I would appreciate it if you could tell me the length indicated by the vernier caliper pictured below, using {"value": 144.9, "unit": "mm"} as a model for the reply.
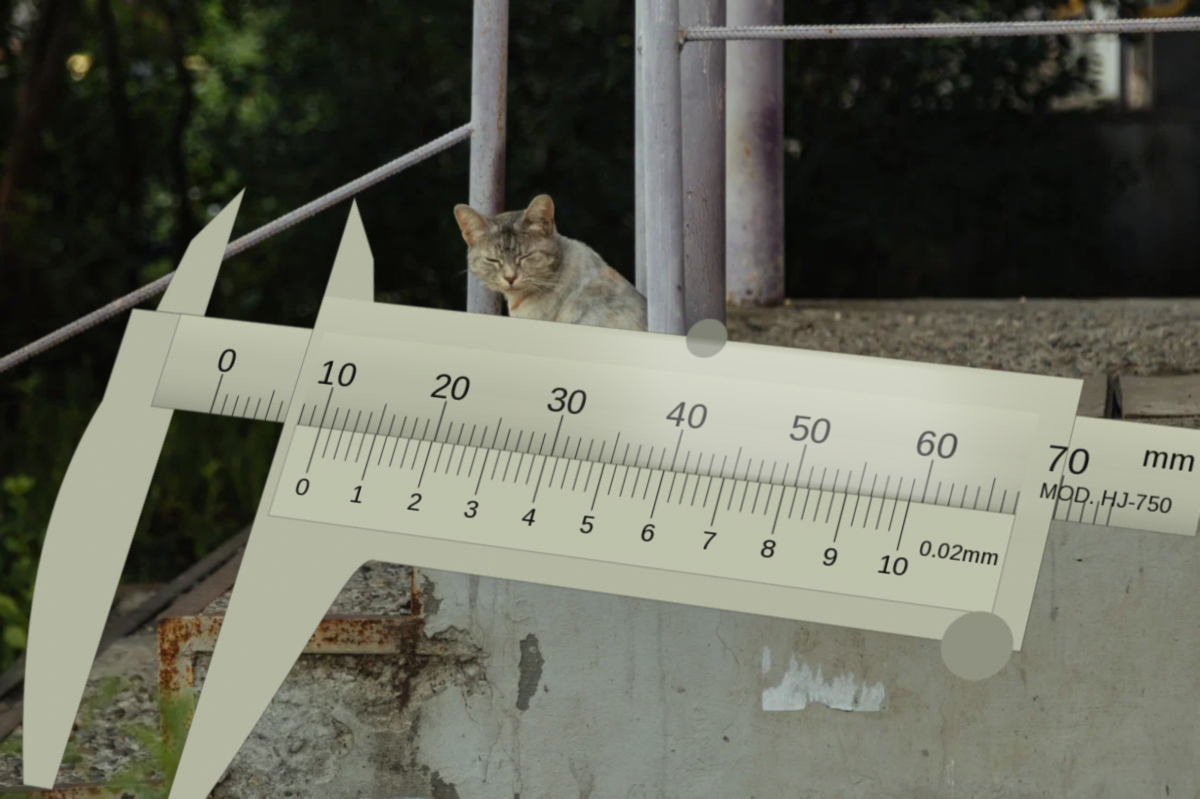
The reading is {"value": 10.0, "unit": "mm"}
